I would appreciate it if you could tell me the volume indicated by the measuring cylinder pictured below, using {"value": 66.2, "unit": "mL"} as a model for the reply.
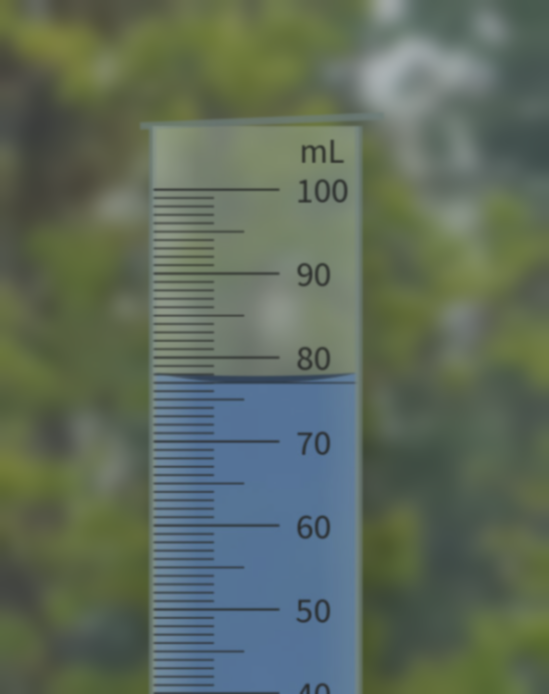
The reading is {"value": 77, "unit": "mL"}
